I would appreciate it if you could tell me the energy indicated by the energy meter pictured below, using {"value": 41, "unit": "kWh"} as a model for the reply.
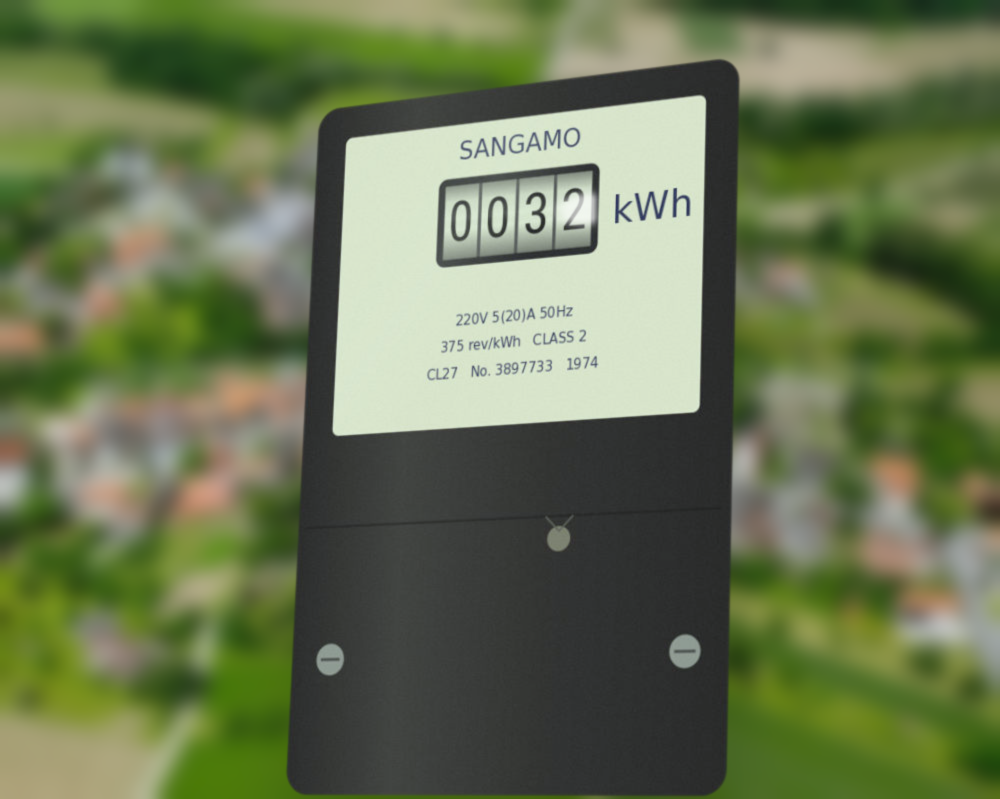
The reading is {"value": 32, "unit": "kWh"}
